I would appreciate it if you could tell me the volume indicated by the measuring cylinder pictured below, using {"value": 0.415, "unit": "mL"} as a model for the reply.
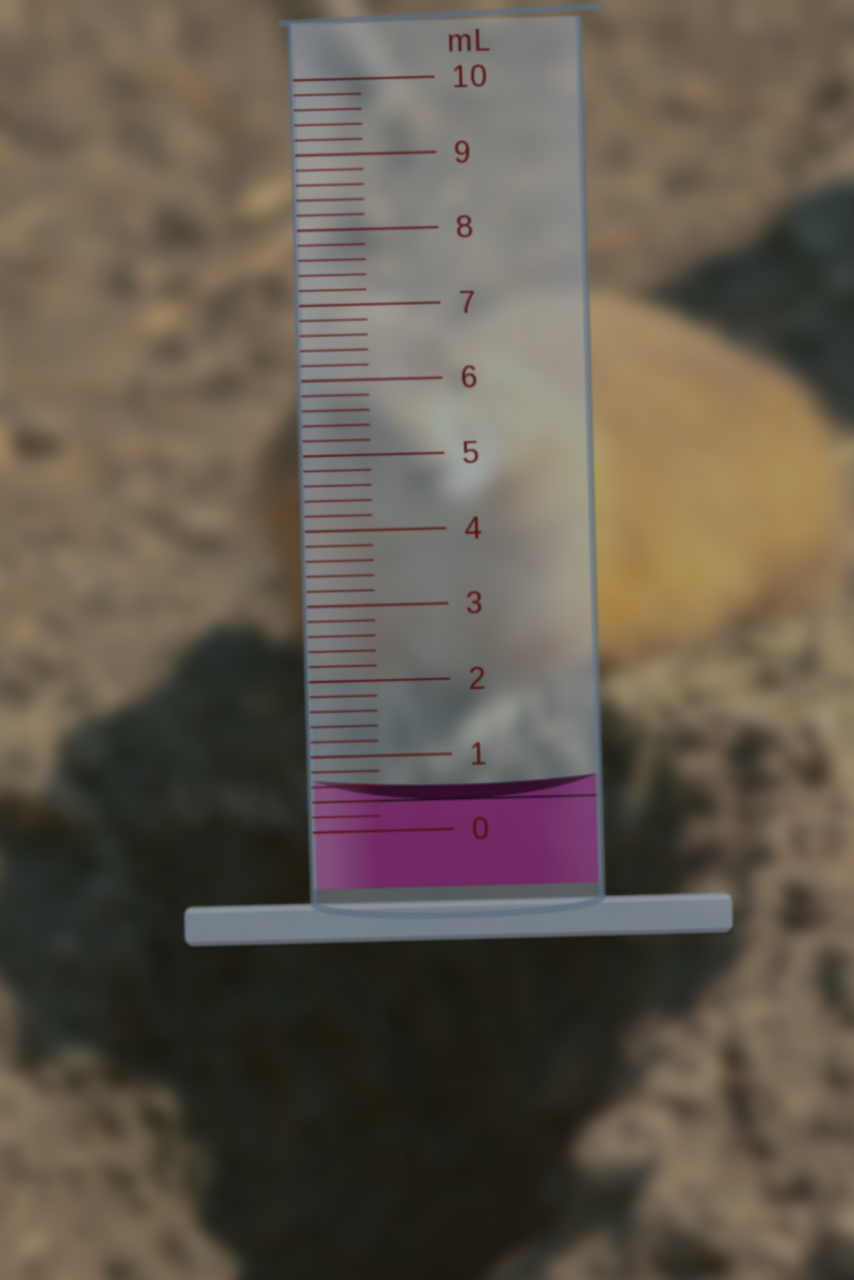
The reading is {"value": 0.4, "unit": "mL"}
